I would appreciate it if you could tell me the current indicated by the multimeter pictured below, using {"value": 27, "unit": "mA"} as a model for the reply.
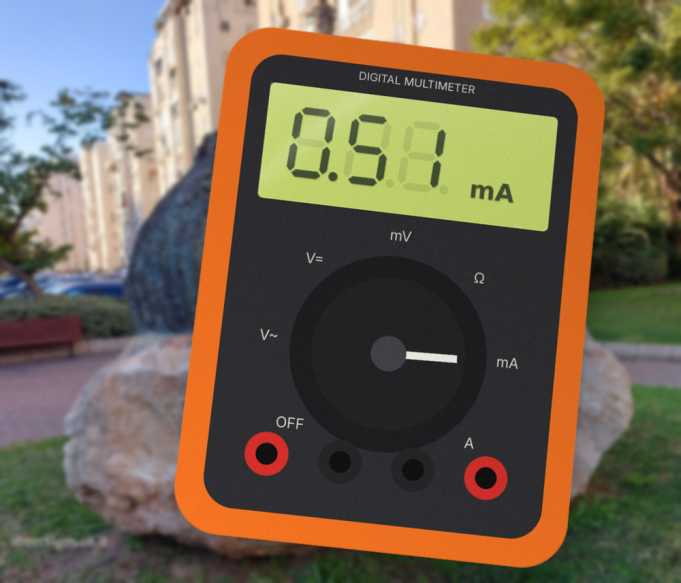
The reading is {"value": 0.51, "unit": "mA"}
